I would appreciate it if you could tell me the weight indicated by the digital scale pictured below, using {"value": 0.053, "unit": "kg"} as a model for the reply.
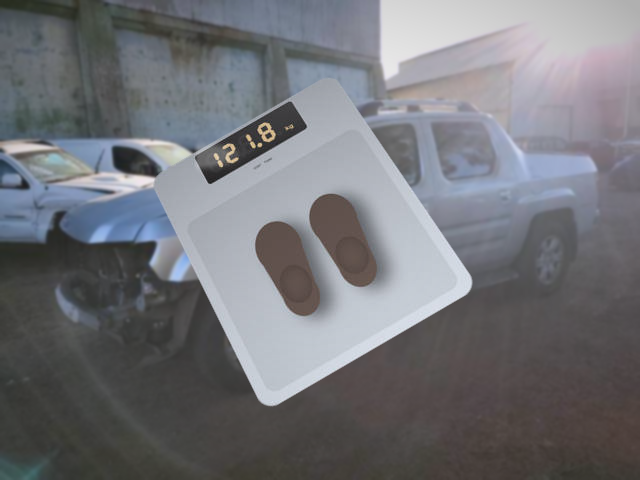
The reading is {"value": 121.8, "unit": "kg"}
